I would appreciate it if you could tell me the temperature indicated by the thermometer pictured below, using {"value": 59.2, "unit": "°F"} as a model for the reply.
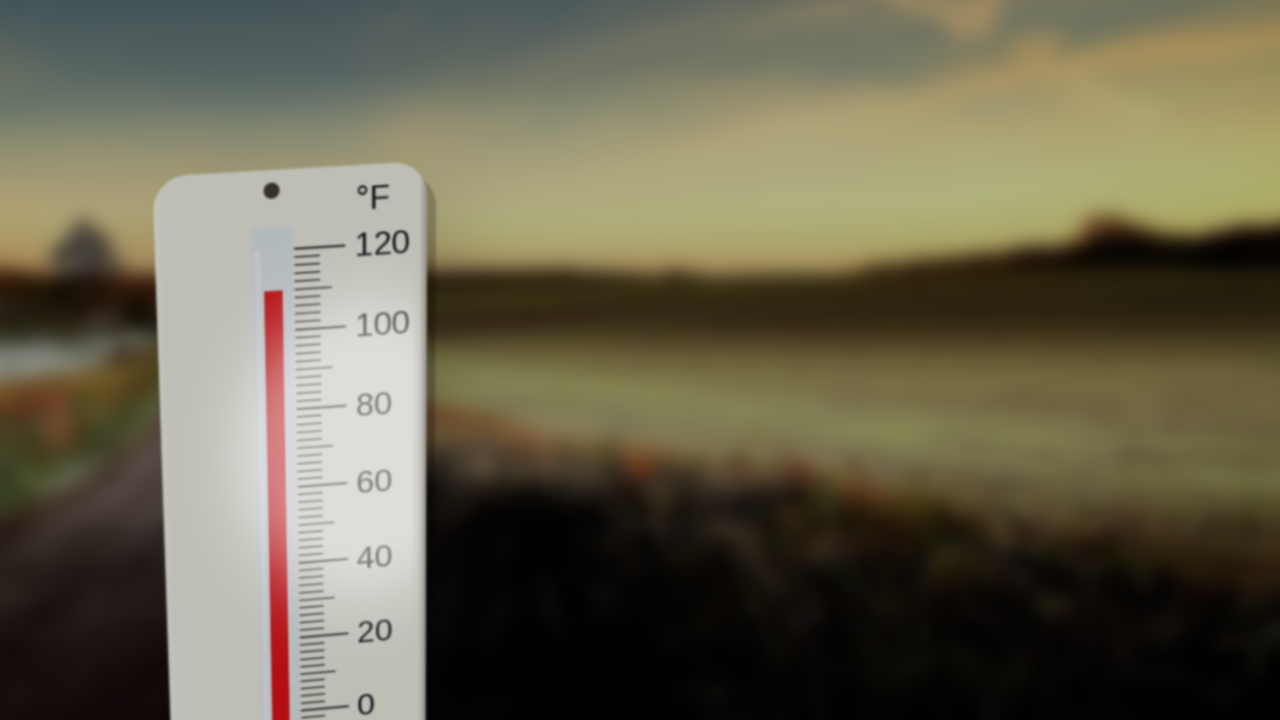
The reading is {"value": 110, "unit": "°F"}
